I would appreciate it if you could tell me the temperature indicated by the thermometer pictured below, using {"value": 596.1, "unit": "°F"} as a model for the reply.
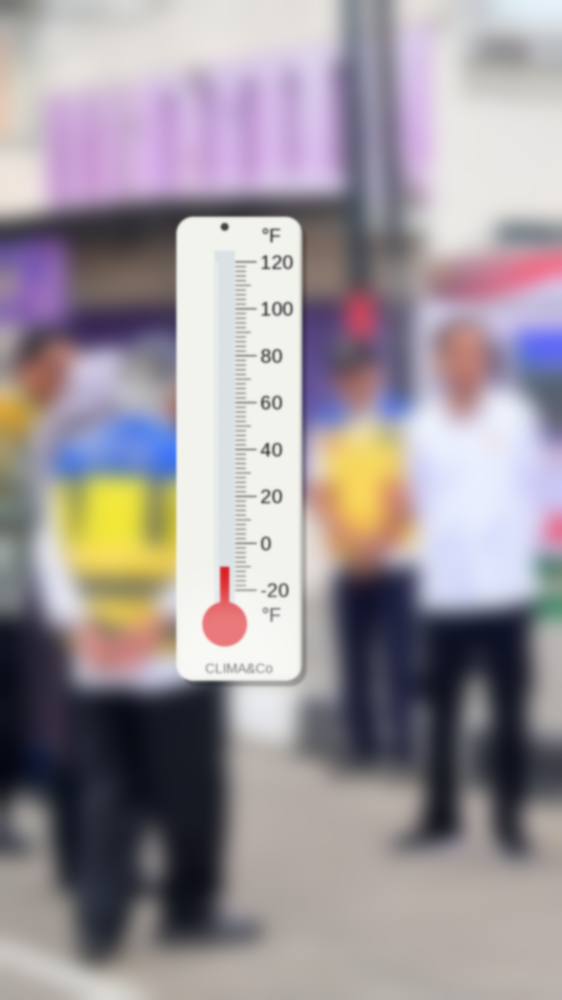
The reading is {"value": -10, "unit": "°F"}
